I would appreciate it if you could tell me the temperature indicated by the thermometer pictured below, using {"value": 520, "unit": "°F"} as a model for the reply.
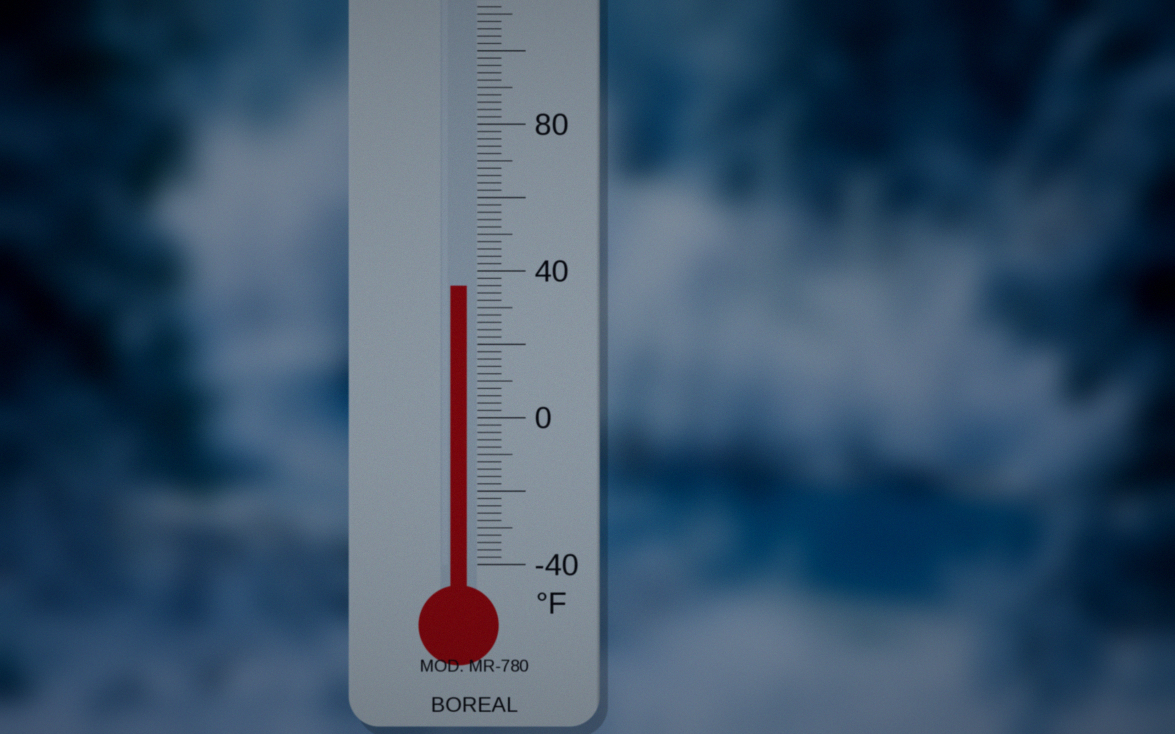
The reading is {"value": 36, "unit": "°F"}
